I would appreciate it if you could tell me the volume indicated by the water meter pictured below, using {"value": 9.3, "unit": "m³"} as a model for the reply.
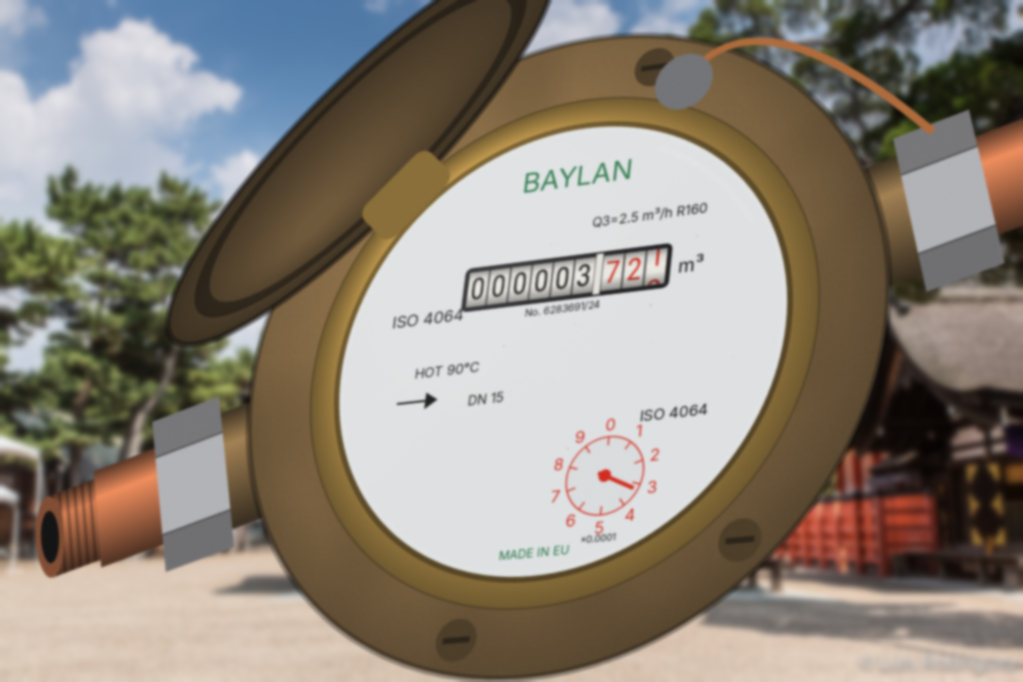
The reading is {"value": 3.7213, "unit": "m³"}
